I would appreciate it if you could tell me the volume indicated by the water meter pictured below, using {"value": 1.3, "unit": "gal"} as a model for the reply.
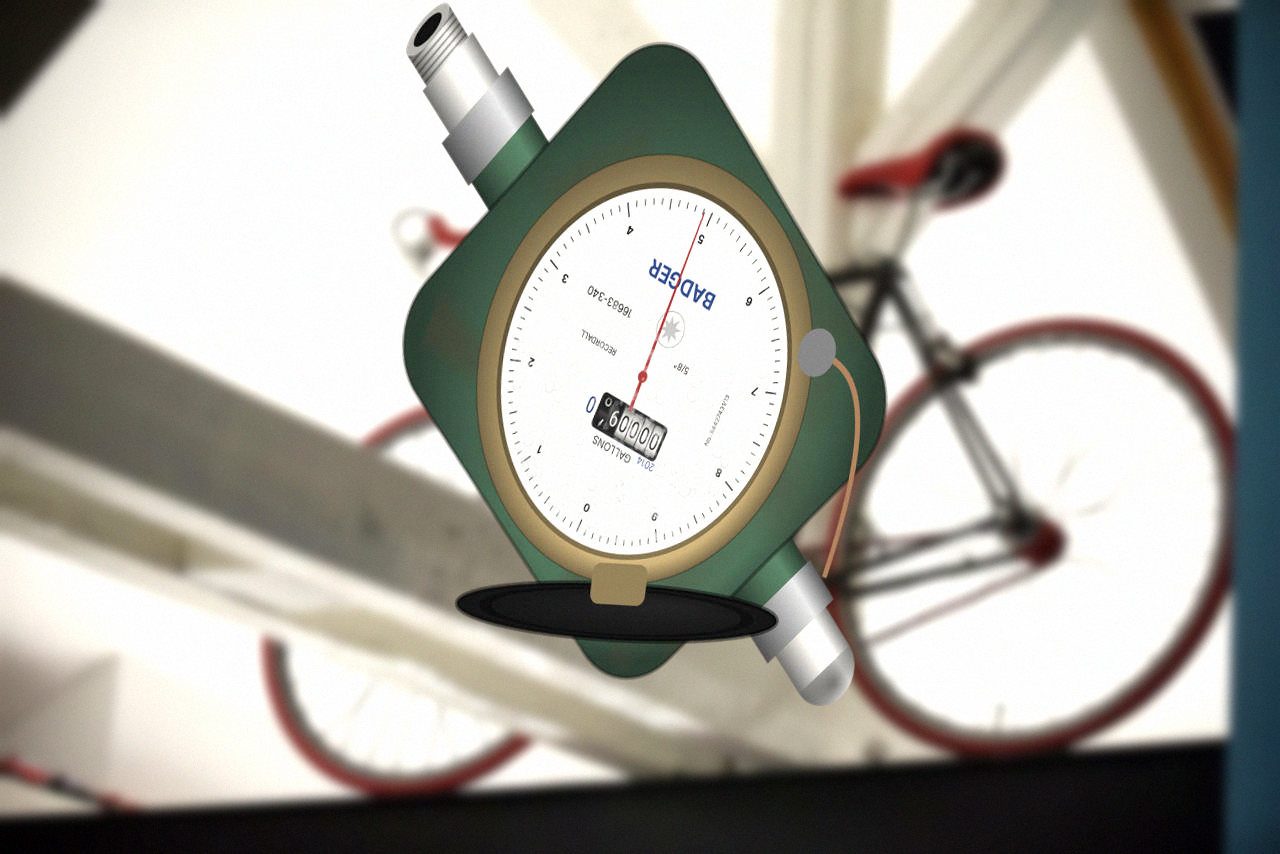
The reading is {"value": 974.9, "unit": "gal"}
